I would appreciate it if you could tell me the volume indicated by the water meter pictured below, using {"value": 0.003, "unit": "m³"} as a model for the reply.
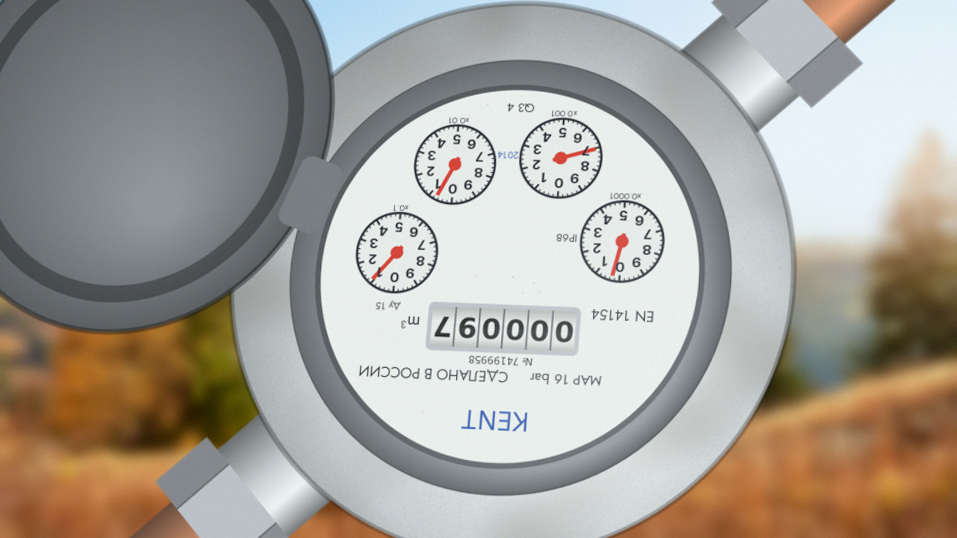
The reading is {"value": 97.1070, "unit": "m³"}
